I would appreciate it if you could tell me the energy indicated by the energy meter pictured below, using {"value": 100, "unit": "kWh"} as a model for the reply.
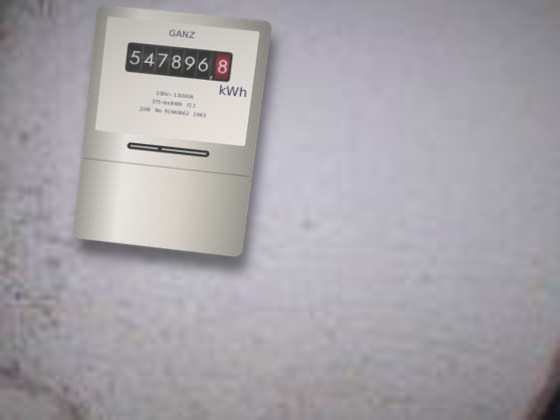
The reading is {"value": 547896.8, "unit": "kWh"}
